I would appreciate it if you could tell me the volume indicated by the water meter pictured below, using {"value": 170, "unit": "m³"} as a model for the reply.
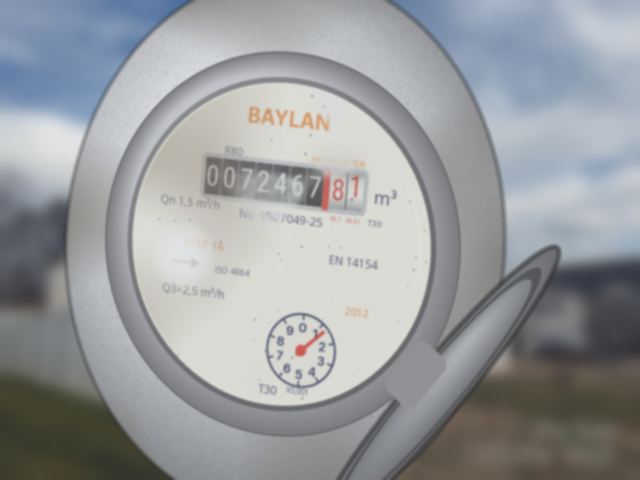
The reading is {"value": 72467.811, "unit": "m³"}
